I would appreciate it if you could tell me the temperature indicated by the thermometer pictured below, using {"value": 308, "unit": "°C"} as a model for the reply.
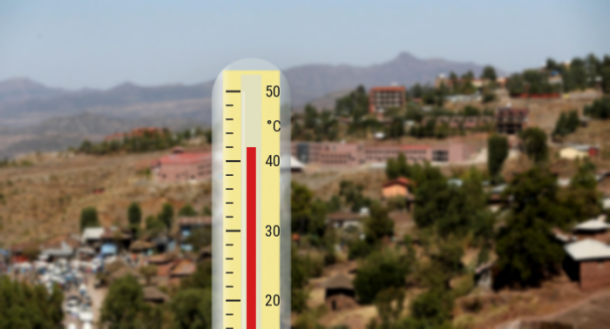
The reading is {"value": 42, "unit": "°C"}
